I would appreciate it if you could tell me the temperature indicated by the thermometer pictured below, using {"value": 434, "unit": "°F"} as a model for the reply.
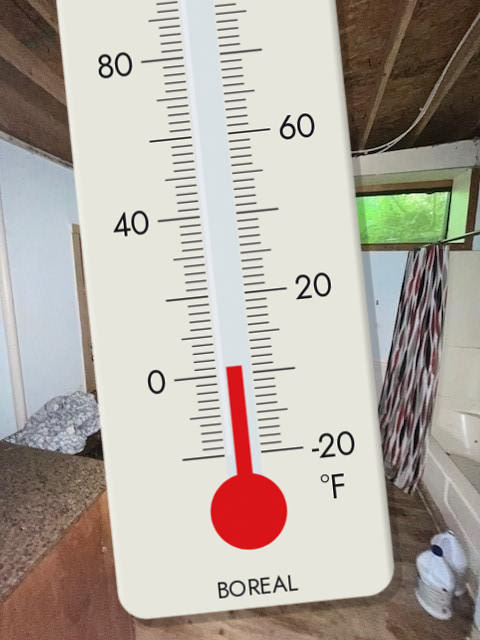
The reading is {"value": 2, "unit": "°F"}
